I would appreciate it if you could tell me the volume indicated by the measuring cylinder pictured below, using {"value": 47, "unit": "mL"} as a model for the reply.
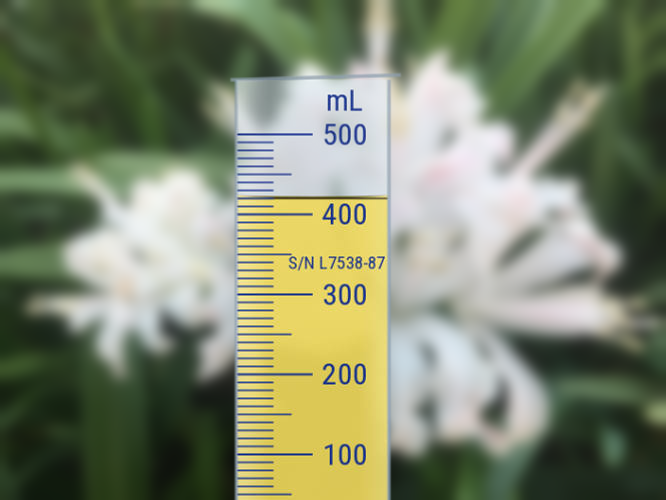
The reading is {"value": 420, "unit": "mL"}
